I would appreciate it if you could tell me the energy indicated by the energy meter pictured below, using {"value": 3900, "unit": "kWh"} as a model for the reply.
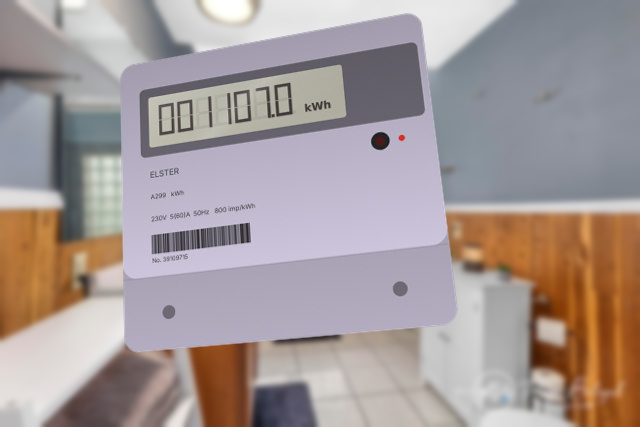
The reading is {"value": 1107.0, "unit": "kWh"}
